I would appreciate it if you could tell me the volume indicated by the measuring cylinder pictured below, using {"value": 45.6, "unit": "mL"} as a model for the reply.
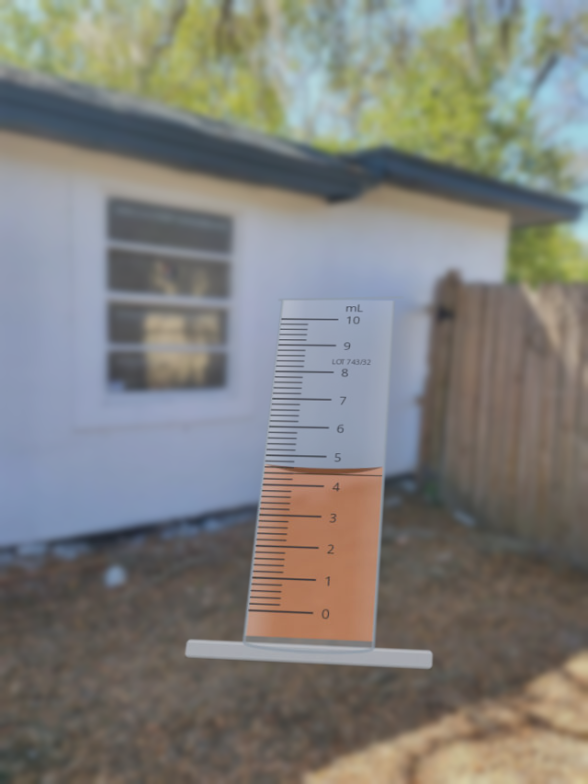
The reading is {"value": 4.4, "unit": "mL"}
